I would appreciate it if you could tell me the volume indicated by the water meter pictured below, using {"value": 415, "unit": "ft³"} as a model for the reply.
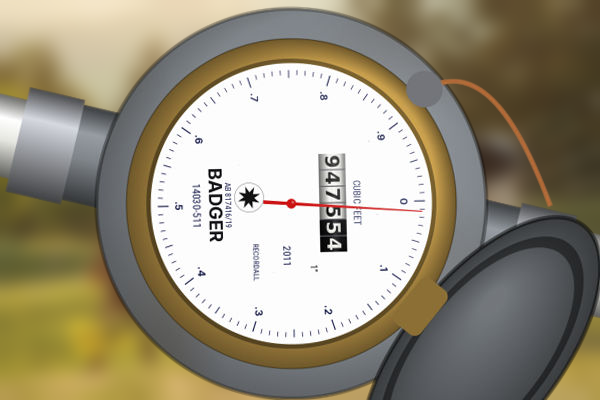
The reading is {"value": 947554.01, "unit": "ft³"}
